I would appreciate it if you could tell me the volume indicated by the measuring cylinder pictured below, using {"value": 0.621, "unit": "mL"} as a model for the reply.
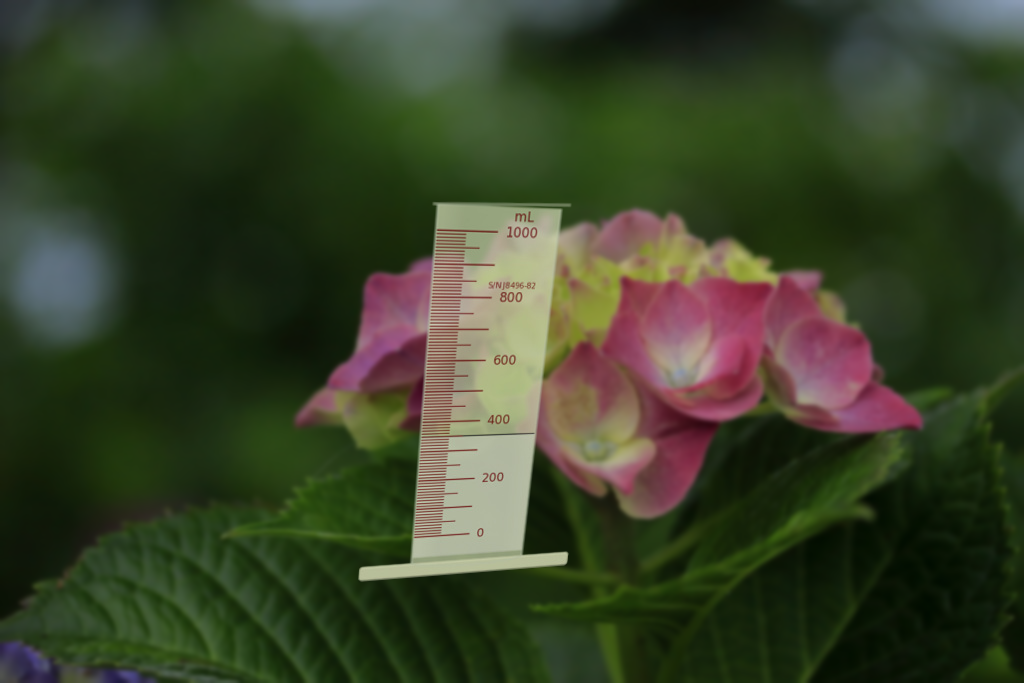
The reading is {"value": 350, "unit": "mL"}
